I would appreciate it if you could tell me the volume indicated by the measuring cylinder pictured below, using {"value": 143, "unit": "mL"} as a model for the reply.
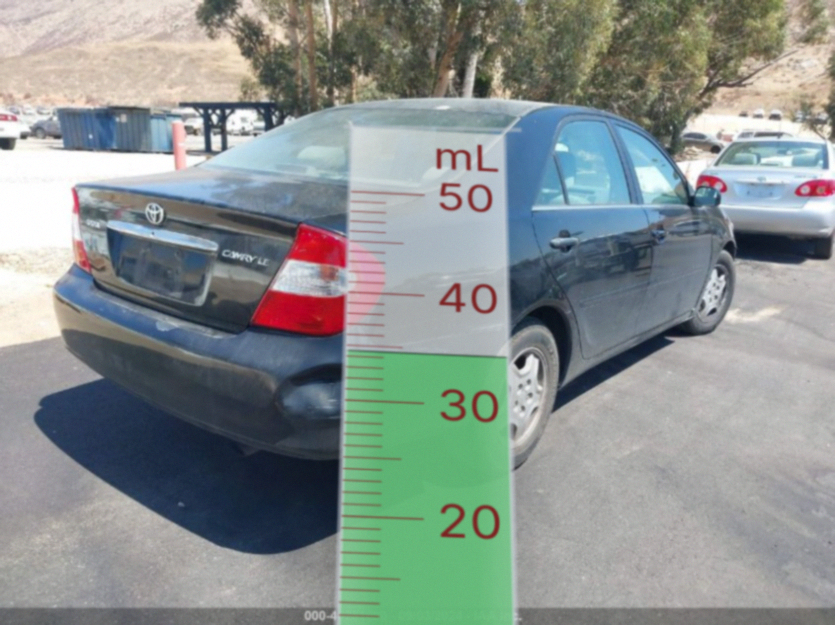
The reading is {"value": 34.5, "unit": "mL"}
